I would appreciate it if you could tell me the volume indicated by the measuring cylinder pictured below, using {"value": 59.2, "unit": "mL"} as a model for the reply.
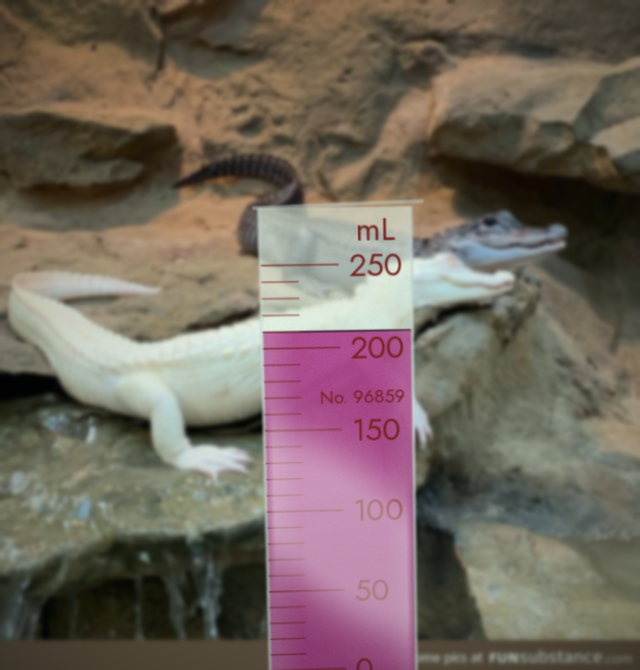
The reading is {"value": 210, "unit": "mL"}
